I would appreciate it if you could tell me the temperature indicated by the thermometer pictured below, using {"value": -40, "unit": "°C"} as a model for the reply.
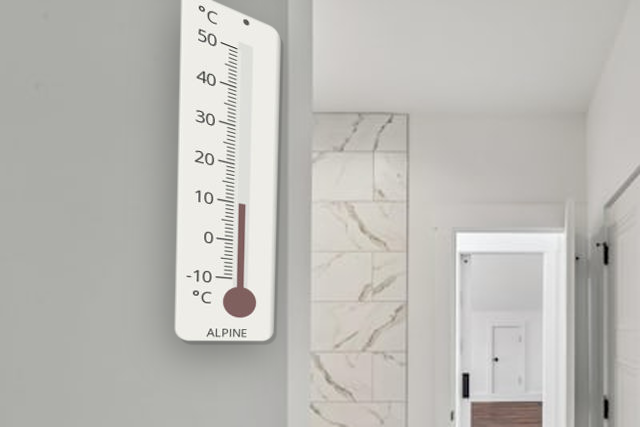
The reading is {"value": 10, "unit": "°C"}
